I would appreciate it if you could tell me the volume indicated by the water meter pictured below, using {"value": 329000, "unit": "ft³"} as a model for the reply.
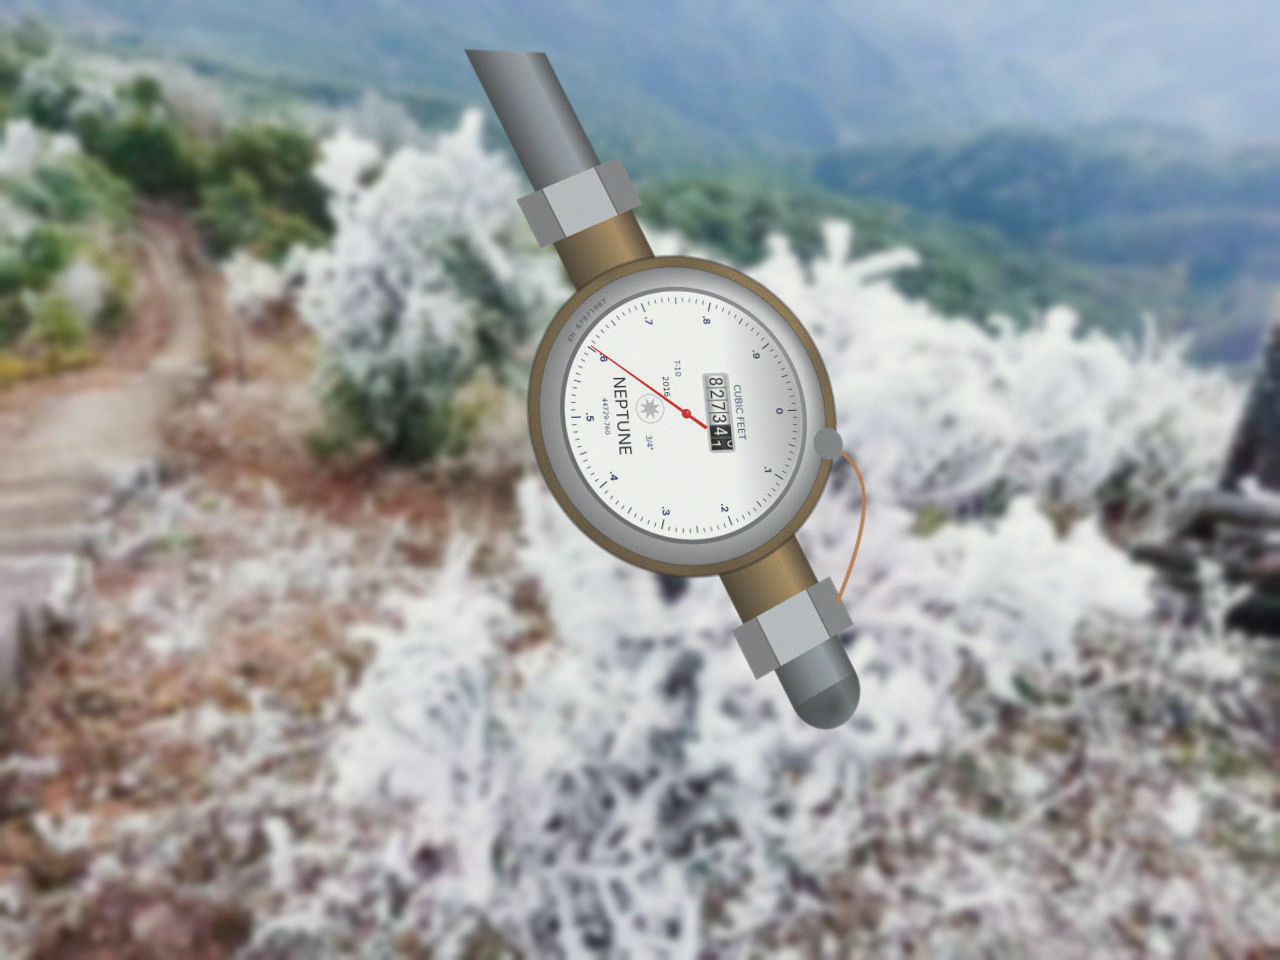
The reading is {"value": 827340.60, "unit": "ft³"}
